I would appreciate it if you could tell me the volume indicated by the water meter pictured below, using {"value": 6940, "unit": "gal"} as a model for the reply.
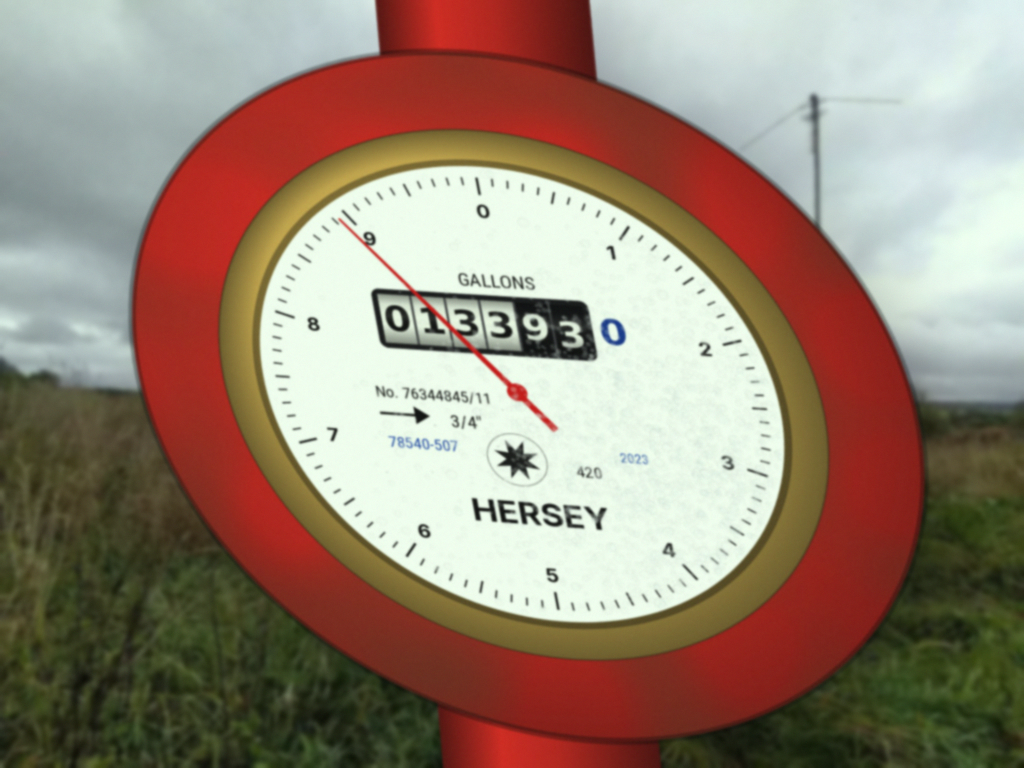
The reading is {"value": 133928.9, "unit": "gal"}
